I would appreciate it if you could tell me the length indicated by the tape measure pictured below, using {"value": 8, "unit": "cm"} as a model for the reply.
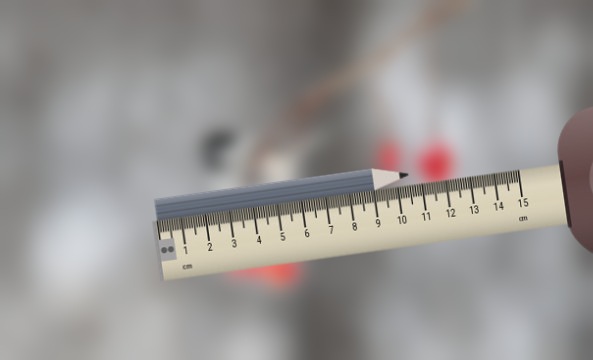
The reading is {"value": 10.5, "unit": "cm"}
